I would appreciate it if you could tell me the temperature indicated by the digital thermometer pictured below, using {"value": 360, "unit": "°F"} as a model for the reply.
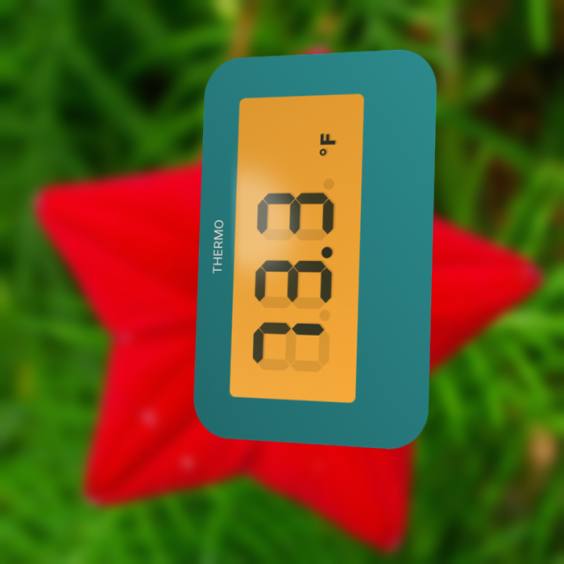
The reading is {"value": 73.3, "unit": "°F"}
